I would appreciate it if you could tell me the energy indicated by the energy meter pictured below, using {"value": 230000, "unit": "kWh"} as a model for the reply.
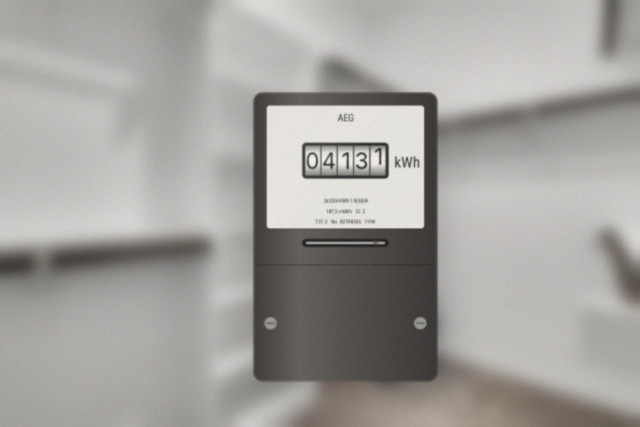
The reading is {"value": 4131, "unit": "kWh"}
